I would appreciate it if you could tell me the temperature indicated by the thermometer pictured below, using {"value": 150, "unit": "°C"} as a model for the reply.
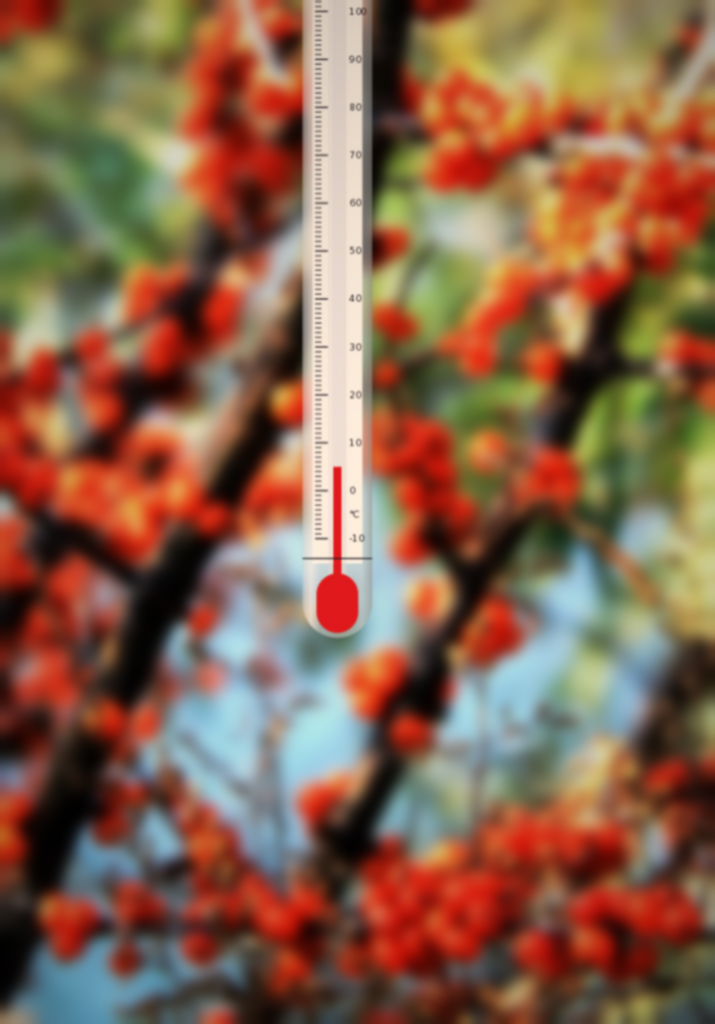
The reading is {"value": 5, "unit": "°C"}
